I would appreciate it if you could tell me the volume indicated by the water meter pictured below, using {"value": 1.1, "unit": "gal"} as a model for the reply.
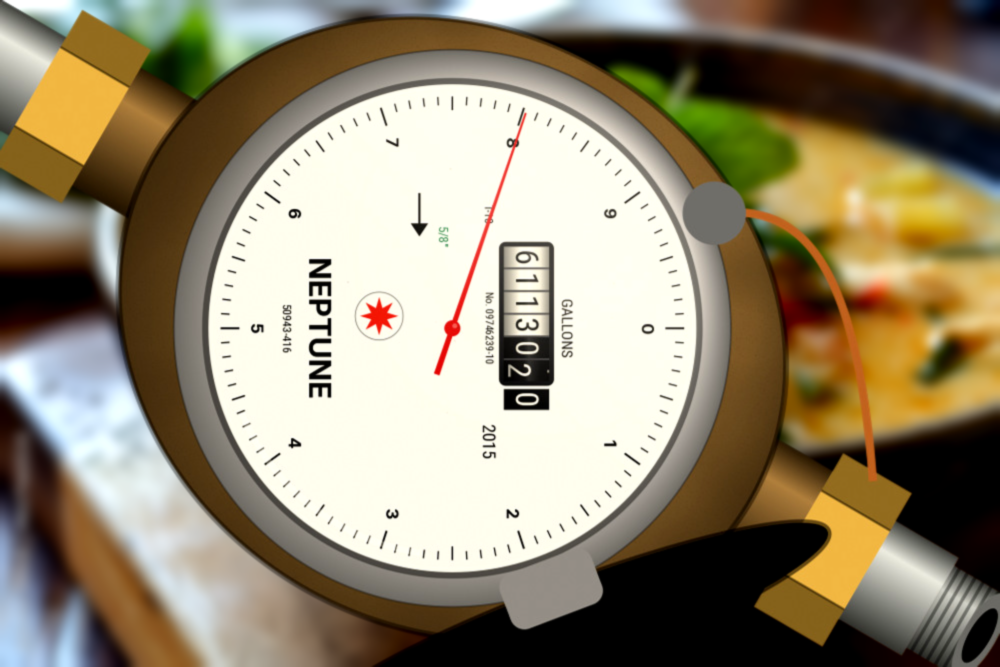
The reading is {"value": 6113018.0, "unit": "gal"}
